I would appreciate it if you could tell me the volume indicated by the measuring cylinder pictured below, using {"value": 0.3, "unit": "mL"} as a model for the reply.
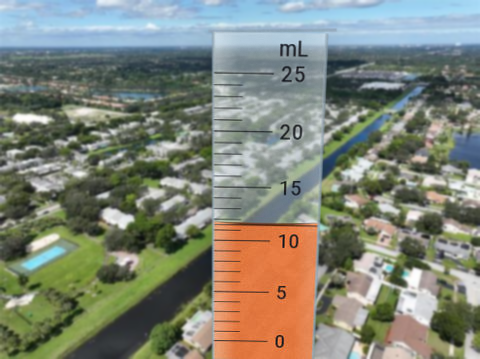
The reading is {"value": 11.5, "unit": "mL"}
